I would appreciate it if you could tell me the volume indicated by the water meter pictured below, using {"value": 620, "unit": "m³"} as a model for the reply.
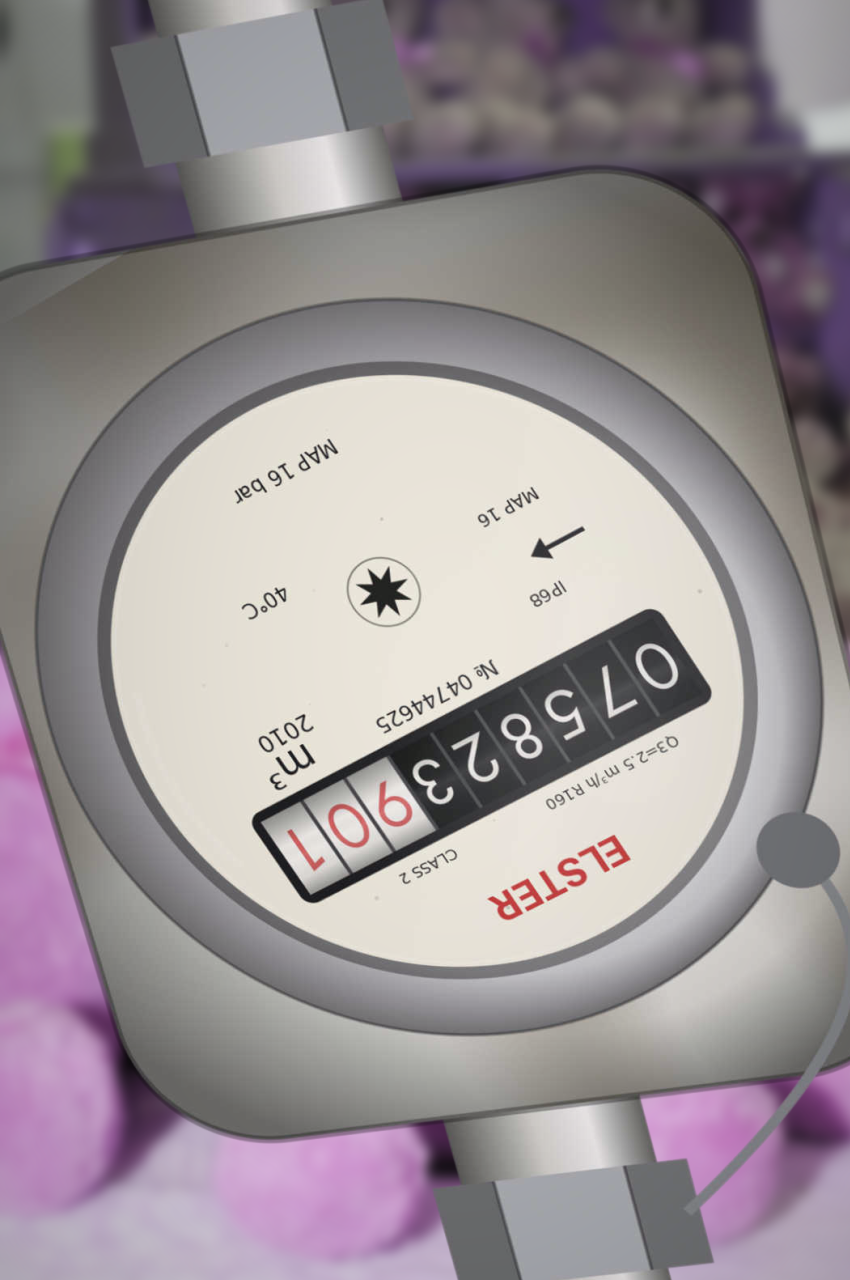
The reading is {"value": 75823.901, "unit": "m³"}
